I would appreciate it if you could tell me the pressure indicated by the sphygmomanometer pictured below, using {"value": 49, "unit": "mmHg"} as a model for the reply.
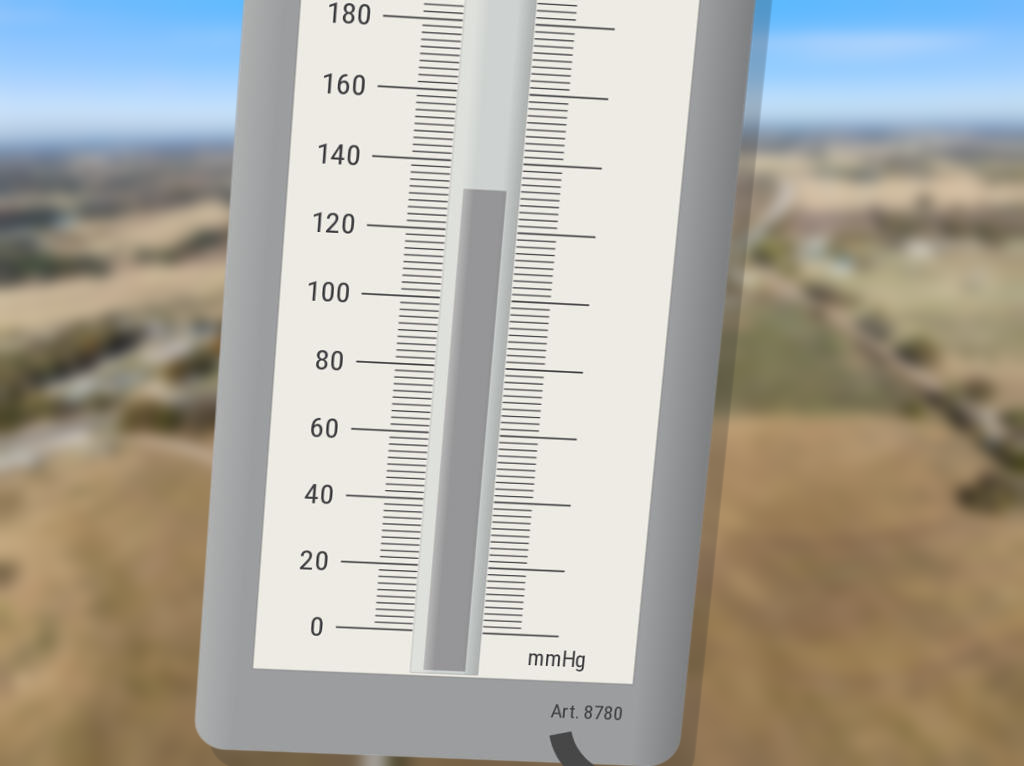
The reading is {"value": 132, "unit": "mmHg"}
